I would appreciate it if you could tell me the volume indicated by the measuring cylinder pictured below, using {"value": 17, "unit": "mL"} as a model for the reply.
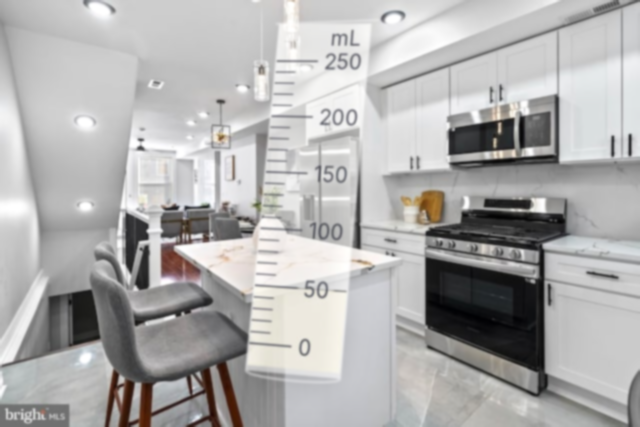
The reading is {"value": 50, "unit": "mL"}
